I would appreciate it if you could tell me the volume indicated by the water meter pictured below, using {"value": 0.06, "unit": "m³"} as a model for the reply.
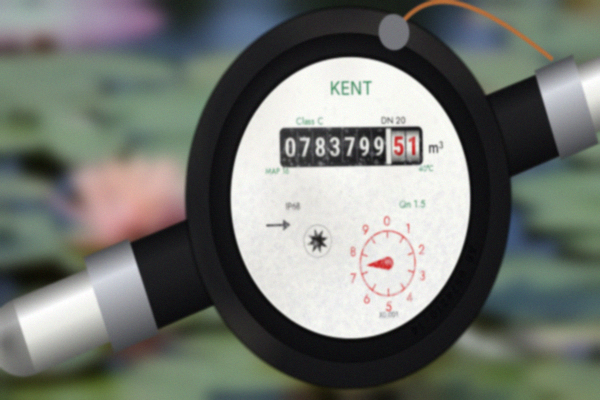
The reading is {"value": 783799.517, "unit": "m³"}
